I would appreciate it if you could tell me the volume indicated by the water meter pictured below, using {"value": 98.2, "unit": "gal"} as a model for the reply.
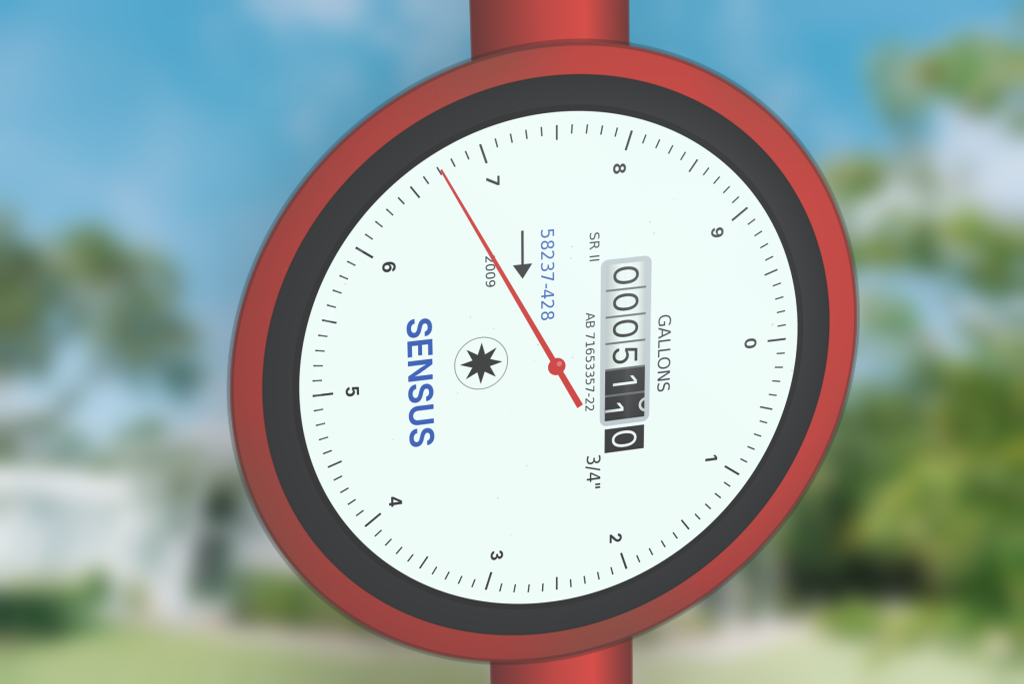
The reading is {"value": 5106.7, "unit": "gal"}
